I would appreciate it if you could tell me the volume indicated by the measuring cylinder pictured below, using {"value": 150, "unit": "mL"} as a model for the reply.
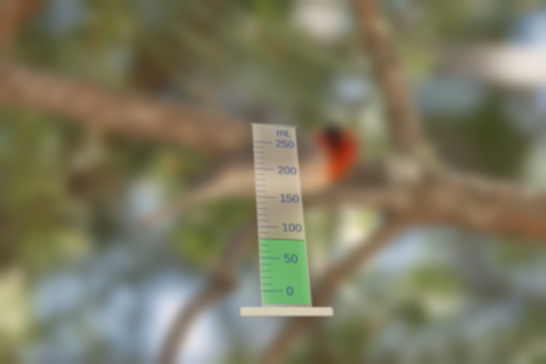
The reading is {"value": 80, "unit": "mL"}
